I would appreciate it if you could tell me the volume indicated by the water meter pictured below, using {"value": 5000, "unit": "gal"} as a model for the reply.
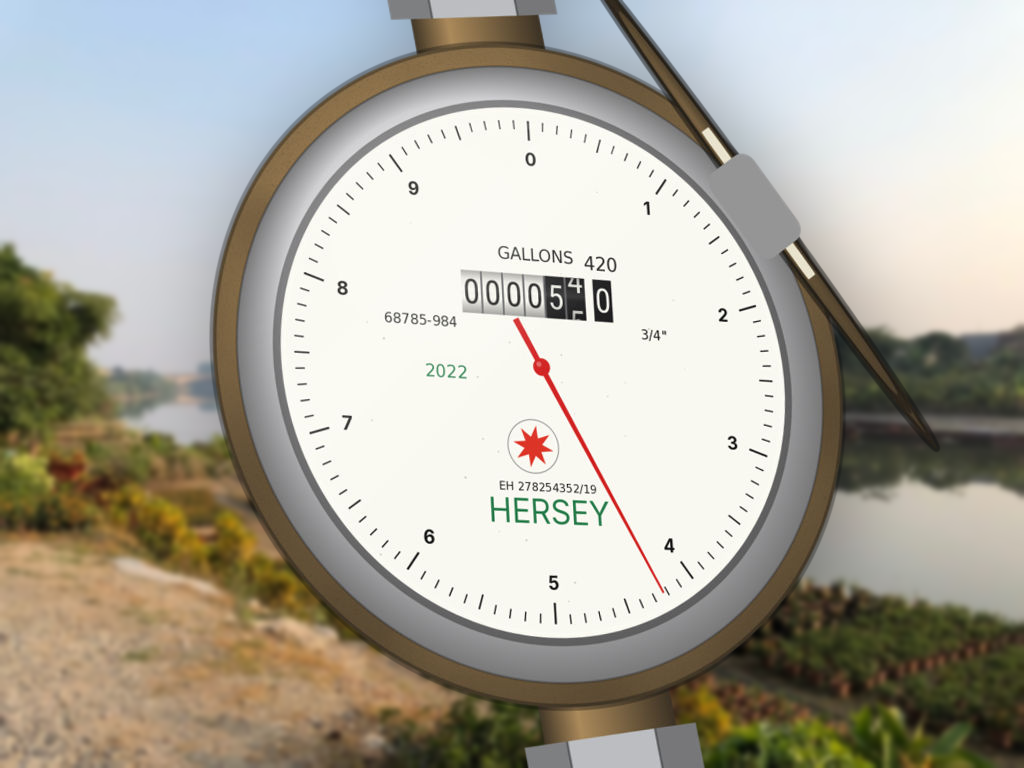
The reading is {"value": 544.2, "unit": "gal"}
